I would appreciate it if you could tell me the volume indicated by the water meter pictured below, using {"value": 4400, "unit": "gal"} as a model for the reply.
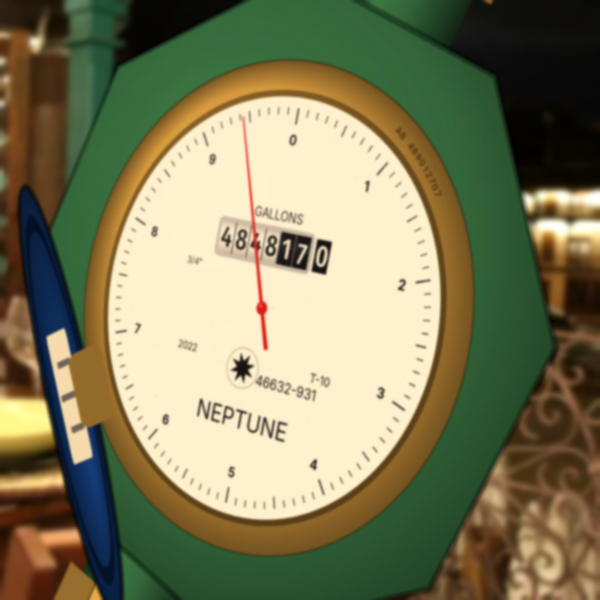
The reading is {"value": 4848169.4, "unit": "gal"}
